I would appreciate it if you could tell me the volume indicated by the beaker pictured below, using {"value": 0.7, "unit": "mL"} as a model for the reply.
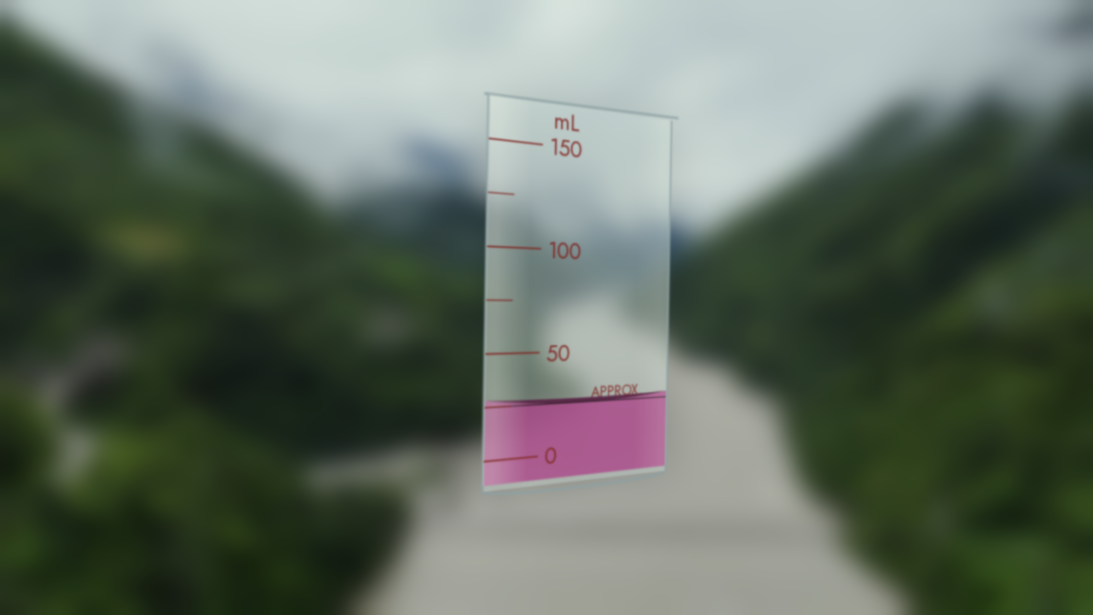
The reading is {"value": 25, "unit": "mL"}
